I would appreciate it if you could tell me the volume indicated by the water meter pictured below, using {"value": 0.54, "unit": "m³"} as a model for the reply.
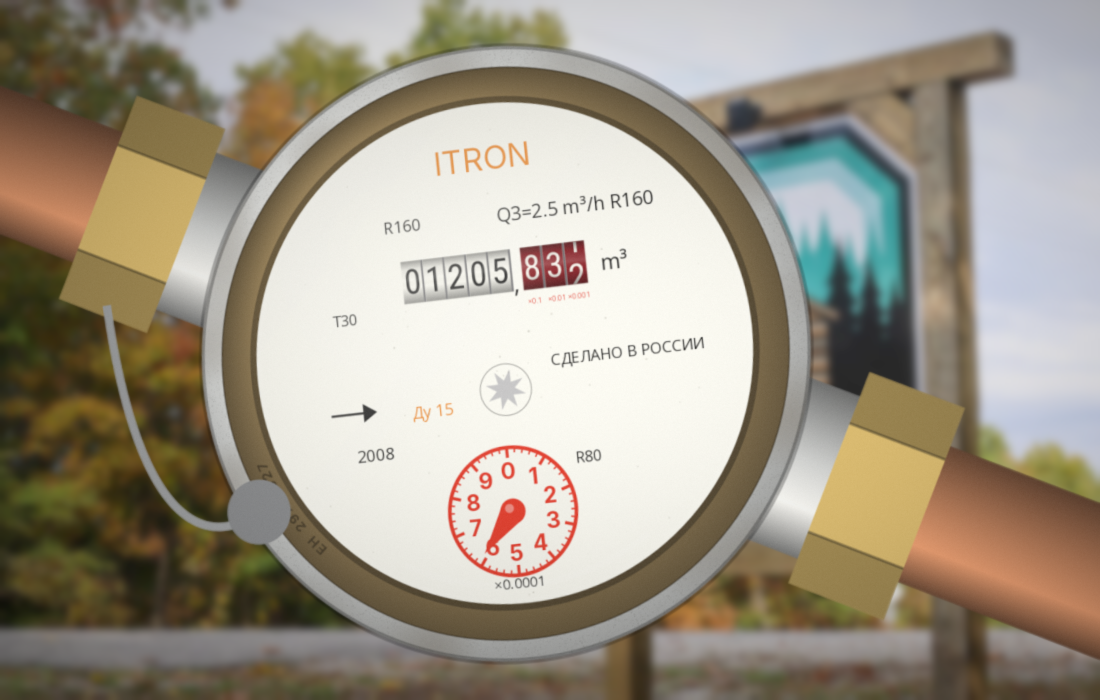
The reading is {"value": 1205.8316, "unit": "m³"}
